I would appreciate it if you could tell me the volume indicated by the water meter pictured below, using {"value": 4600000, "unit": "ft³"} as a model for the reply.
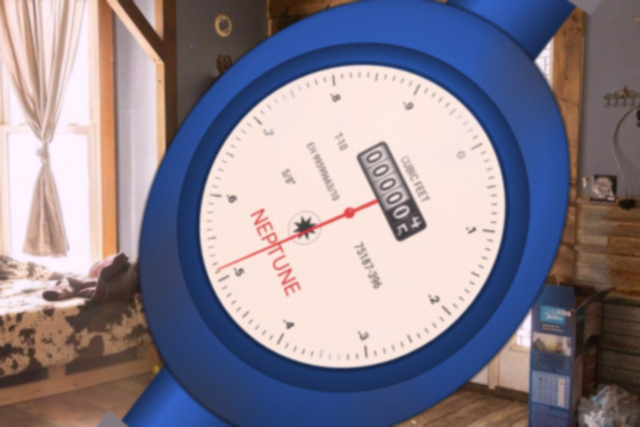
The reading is {"value": 4.51, "unit": "ft³"}
